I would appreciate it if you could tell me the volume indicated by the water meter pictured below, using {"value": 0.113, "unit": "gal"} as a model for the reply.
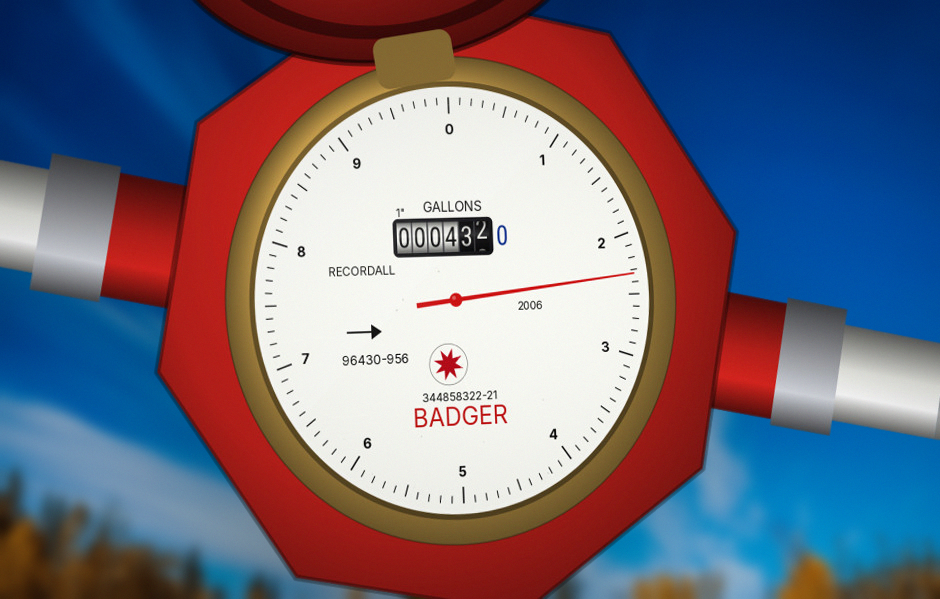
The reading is {"value": 4322.3, "unit": "gal"}
